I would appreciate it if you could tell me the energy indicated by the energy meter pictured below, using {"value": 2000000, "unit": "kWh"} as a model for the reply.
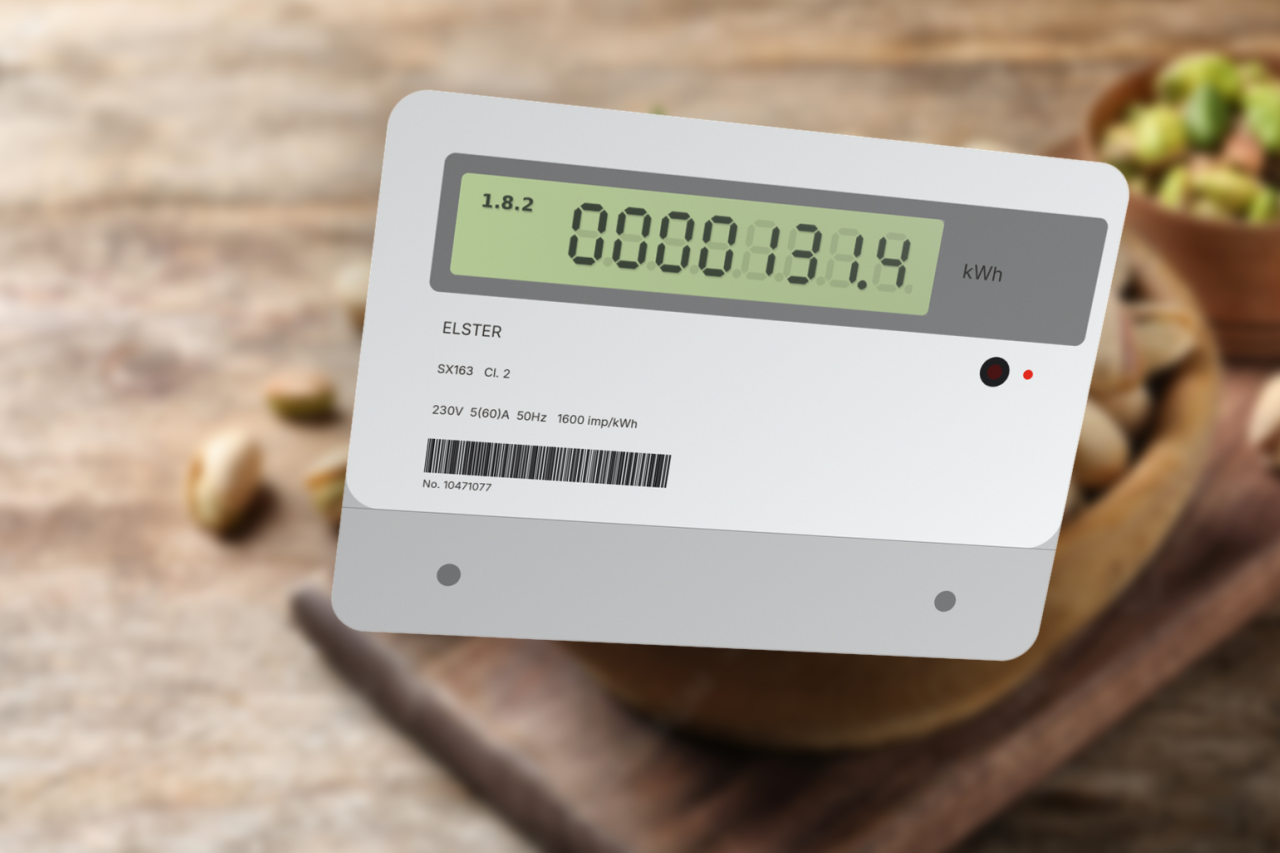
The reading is {"value": 131.4, "unit": "kWh"}
